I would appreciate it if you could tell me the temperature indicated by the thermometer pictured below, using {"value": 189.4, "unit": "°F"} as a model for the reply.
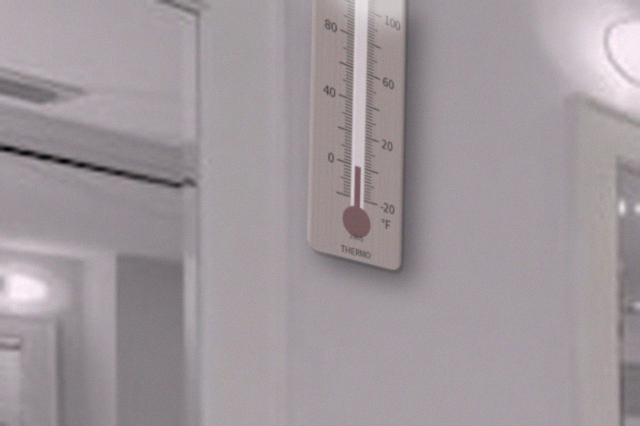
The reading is {"value": 0, "unit": "°F"}
